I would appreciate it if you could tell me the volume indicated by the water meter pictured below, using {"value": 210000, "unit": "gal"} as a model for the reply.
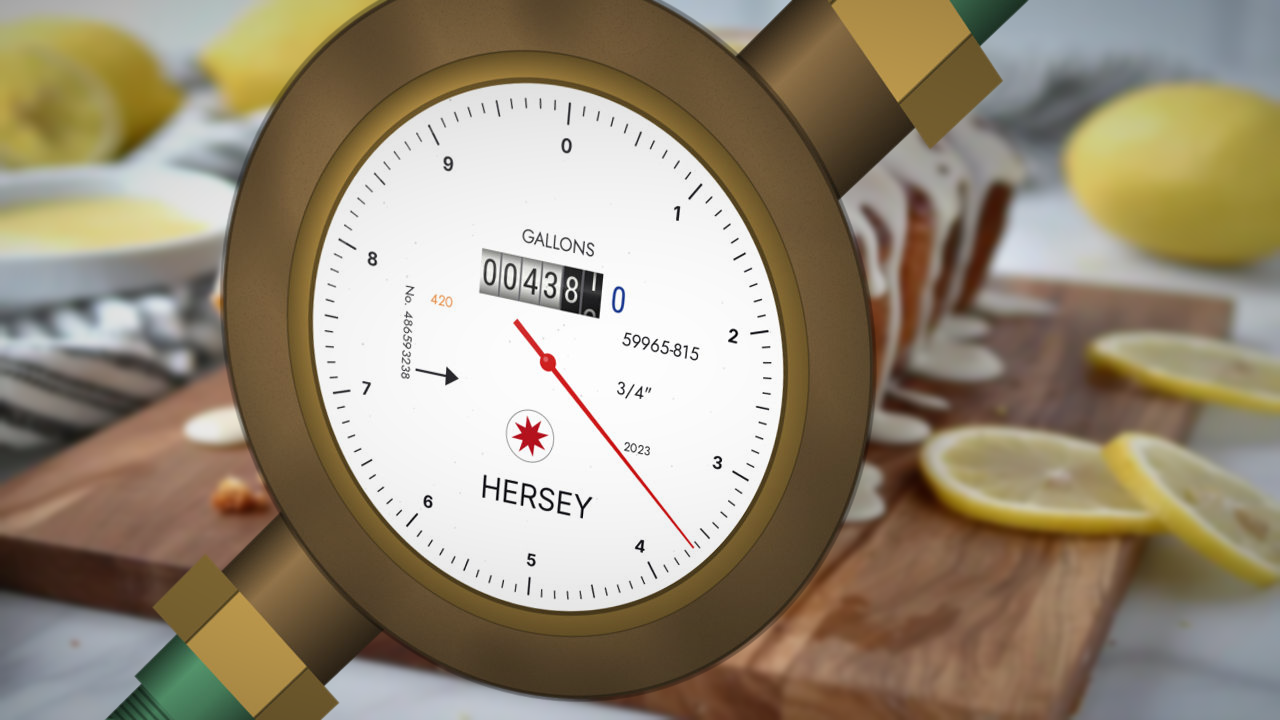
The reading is {"value": 43813.6, "unit": "gal"}
